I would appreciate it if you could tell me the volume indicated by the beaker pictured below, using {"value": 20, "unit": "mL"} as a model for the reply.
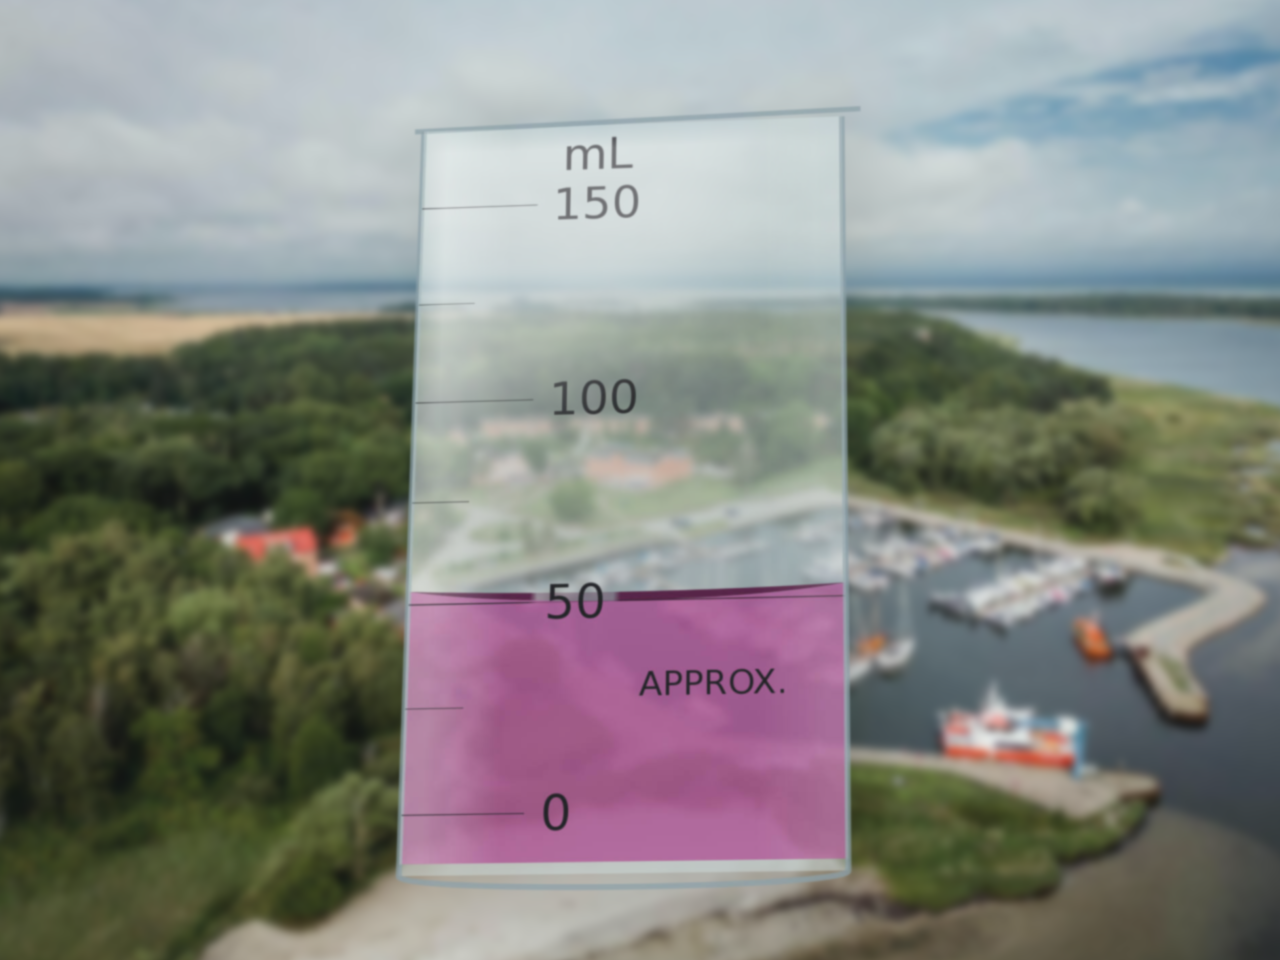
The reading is {"value": 50, "unit": "mL"}
